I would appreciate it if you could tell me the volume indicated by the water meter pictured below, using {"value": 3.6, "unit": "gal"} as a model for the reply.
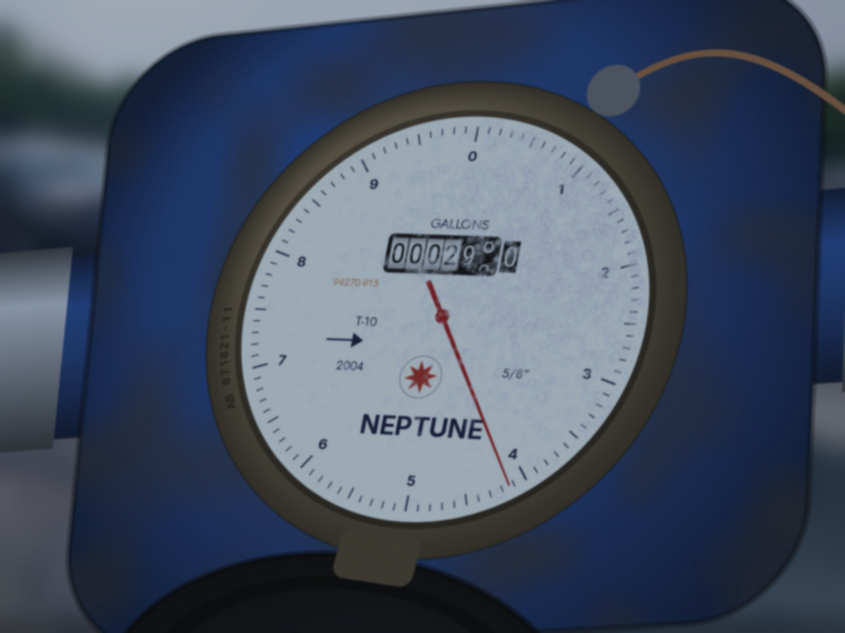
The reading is {"value": 2984.1, "unit": "gal"}
